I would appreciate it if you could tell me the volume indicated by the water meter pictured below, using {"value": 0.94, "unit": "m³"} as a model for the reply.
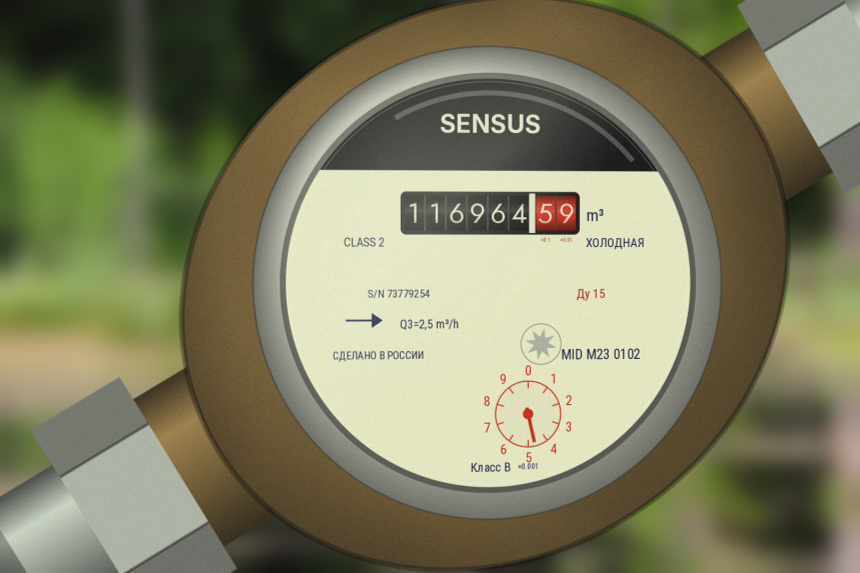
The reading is {"value": 116964.594, "unit": "m³"}
